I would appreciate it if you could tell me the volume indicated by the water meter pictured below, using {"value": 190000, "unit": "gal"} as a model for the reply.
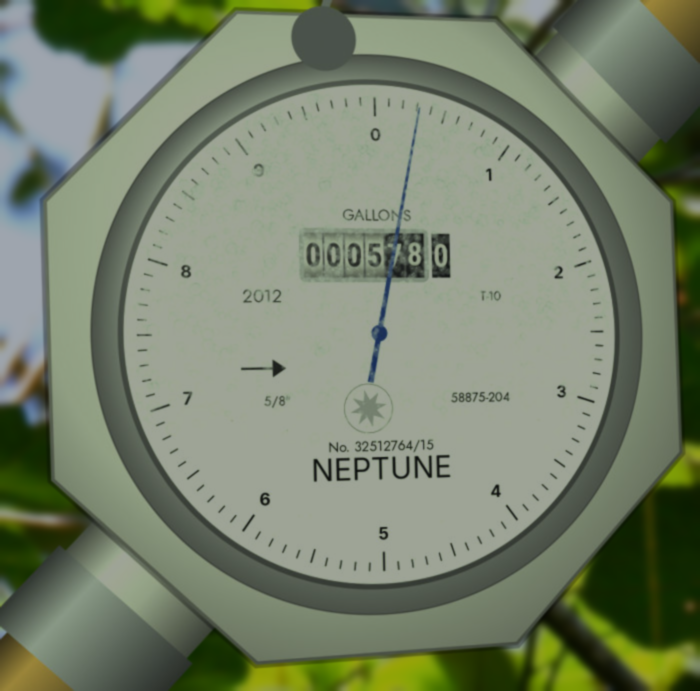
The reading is {"value": 5780.3, "unit": "gal"}
